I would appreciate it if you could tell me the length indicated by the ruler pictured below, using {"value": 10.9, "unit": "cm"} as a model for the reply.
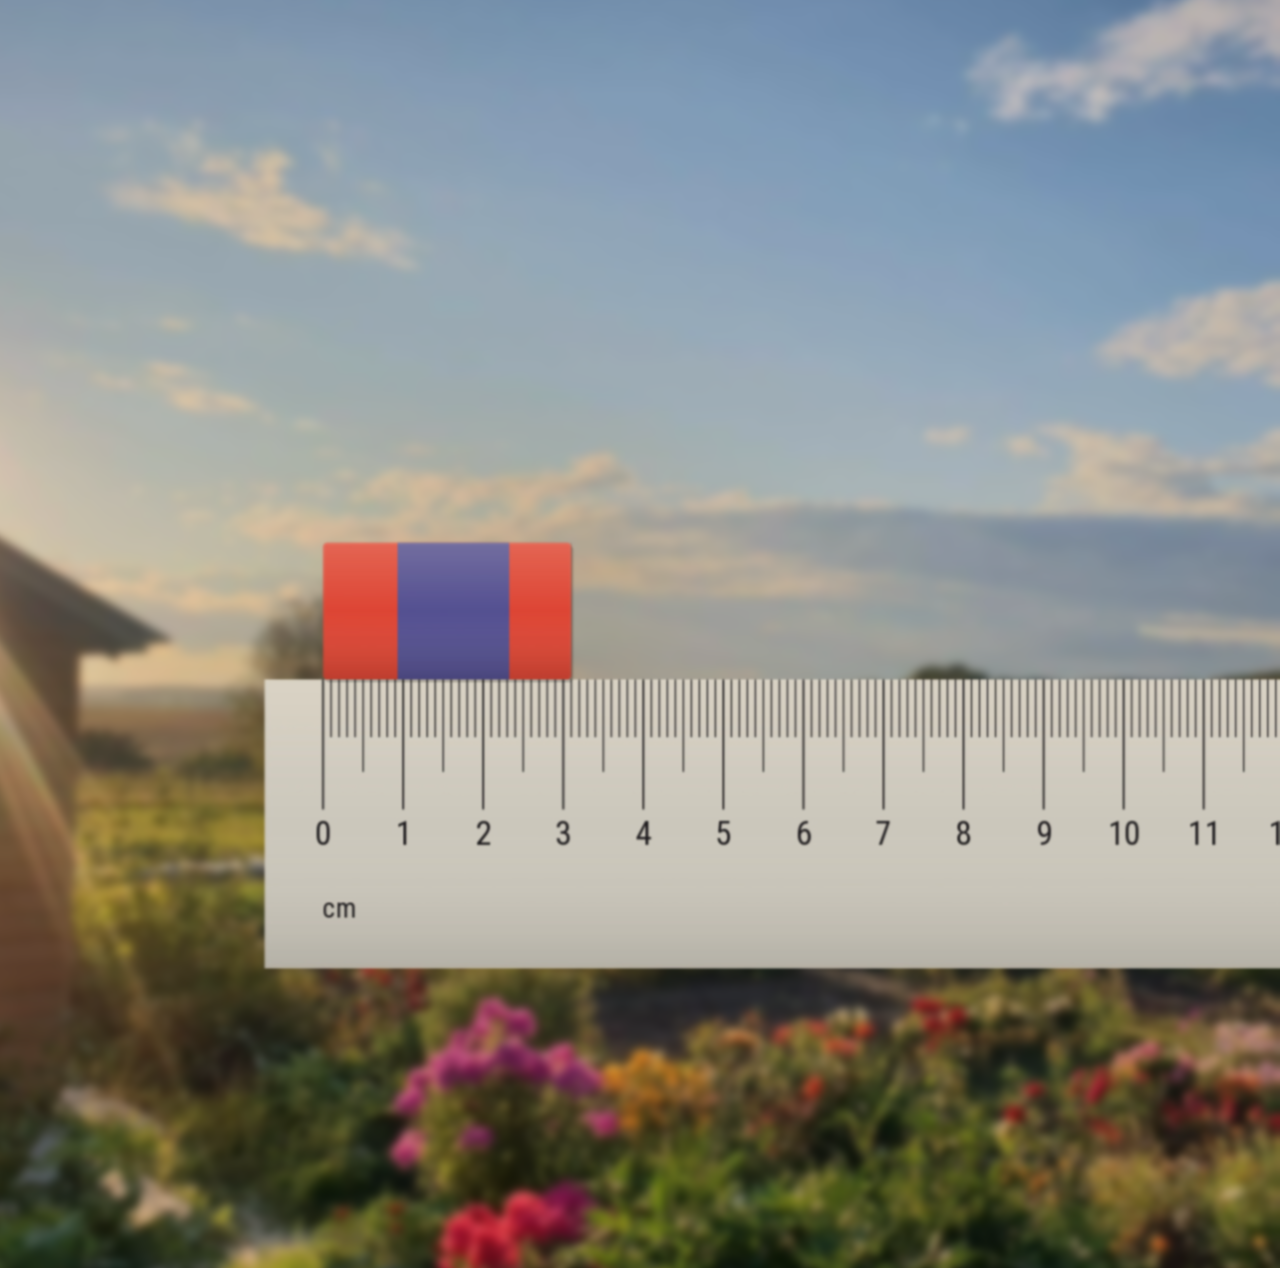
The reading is {"value": 3.1, "unit": "cm"}
